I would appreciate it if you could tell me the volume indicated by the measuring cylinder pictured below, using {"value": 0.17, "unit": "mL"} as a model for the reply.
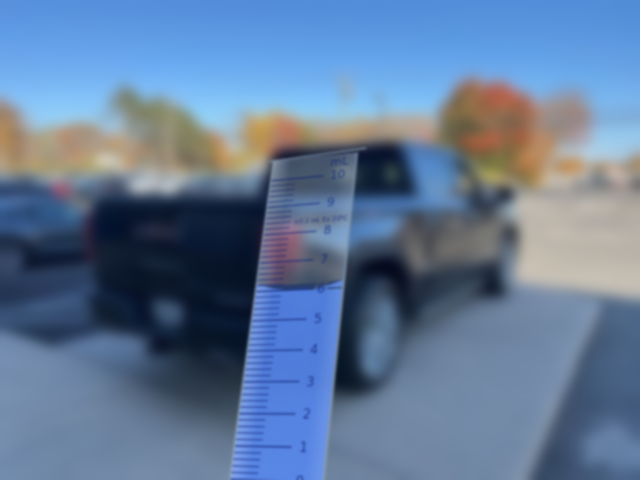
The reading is {"value": 6, "unit": "mL"}
